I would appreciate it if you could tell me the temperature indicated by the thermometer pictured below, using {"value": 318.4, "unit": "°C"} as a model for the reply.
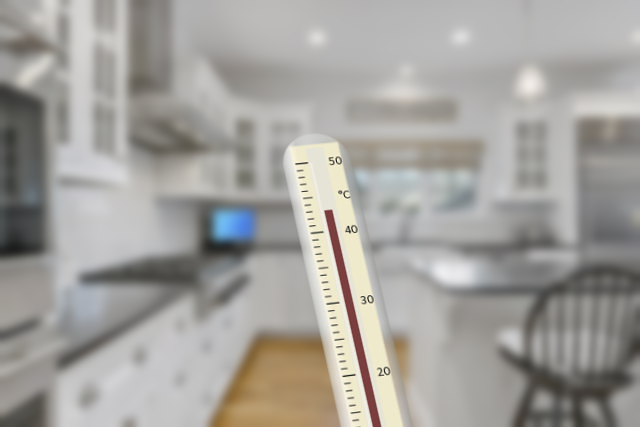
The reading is {"value": 43, "unit": "°C"}
